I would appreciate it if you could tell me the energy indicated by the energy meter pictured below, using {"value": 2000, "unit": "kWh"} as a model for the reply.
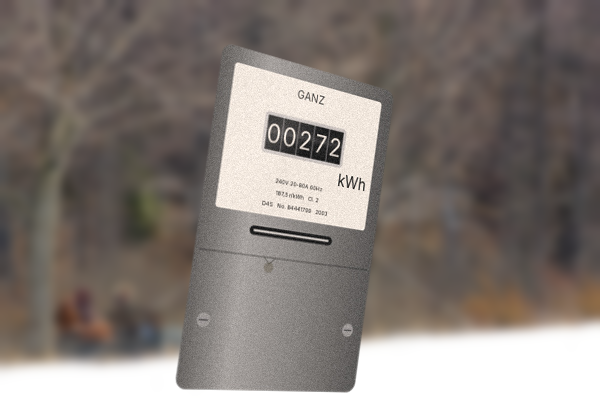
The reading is {"value": 272, "unit": "kWh"}
